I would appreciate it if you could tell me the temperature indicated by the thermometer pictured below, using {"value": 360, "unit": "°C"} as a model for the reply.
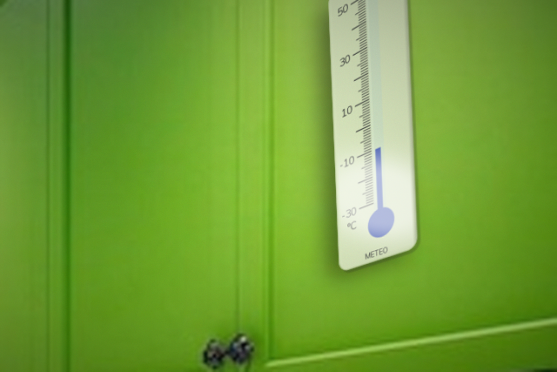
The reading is {"value": -10, "unit": "°C"}
